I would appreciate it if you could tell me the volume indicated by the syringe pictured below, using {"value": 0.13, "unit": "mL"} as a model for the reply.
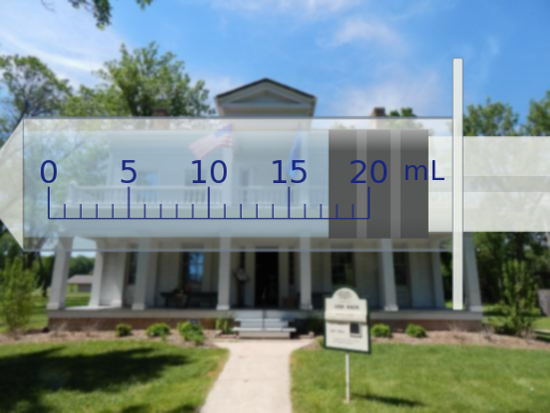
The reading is {"value": 17.5, "unit": "mL"}
